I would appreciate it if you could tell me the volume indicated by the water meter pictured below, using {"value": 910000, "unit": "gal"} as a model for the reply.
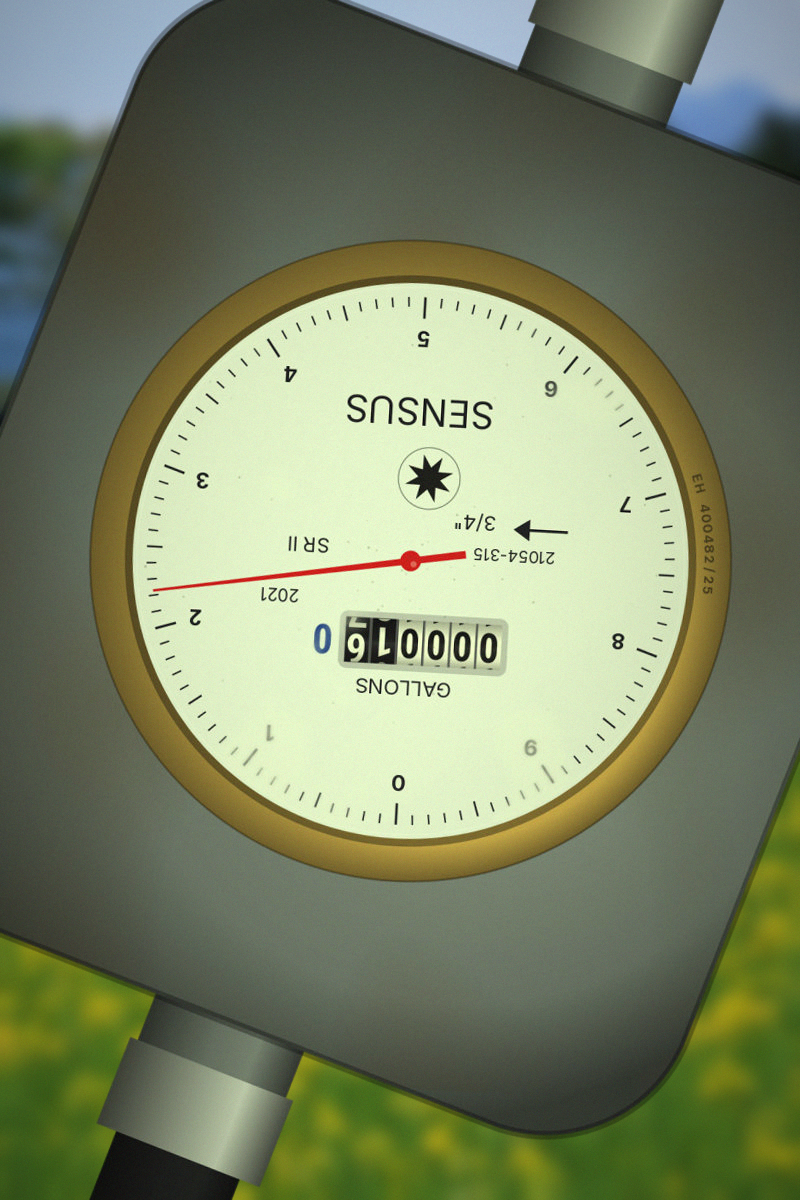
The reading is {"value": 162.2, "unit": "gal"}
